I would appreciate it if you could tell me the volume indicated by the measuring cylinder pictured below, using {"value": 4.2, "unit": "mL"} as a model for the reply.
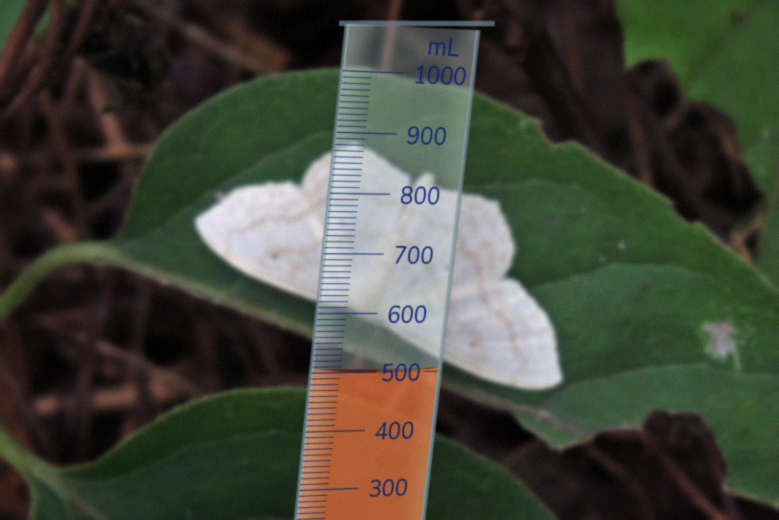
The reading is {"value": 500, "unit": "mL"}
